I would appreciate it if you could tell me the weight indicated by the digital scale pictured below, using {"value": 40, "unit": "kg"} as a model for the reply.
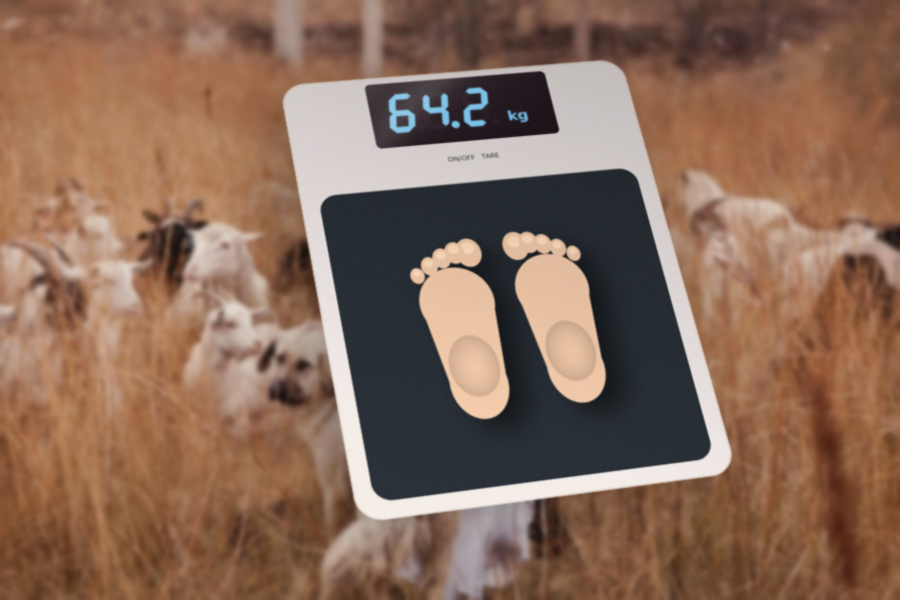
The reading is {"value": 64.2, "unit": "kg"}
